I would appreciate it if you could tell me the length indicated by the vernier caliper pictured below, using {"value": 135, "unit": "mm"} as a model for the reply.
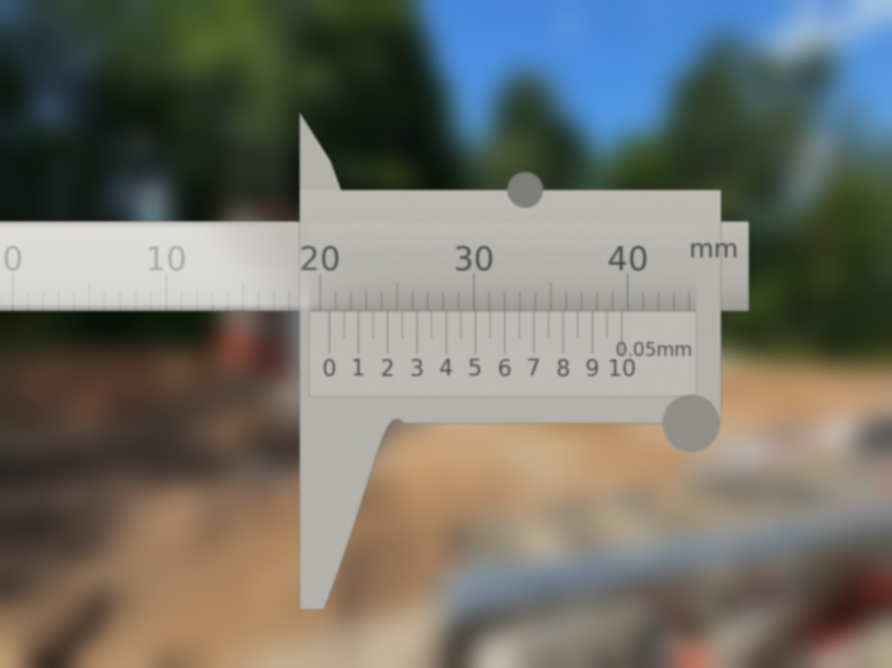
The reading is {"value": 20.6, "unit": "mm"}
